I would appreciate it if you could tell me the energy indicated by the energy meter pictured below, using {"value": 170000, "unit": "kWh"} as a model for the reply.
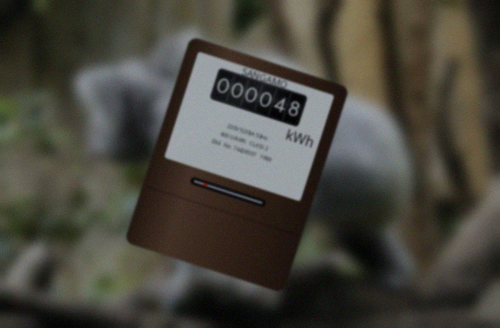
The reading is {"value": 48, "unit": "kWh"}
